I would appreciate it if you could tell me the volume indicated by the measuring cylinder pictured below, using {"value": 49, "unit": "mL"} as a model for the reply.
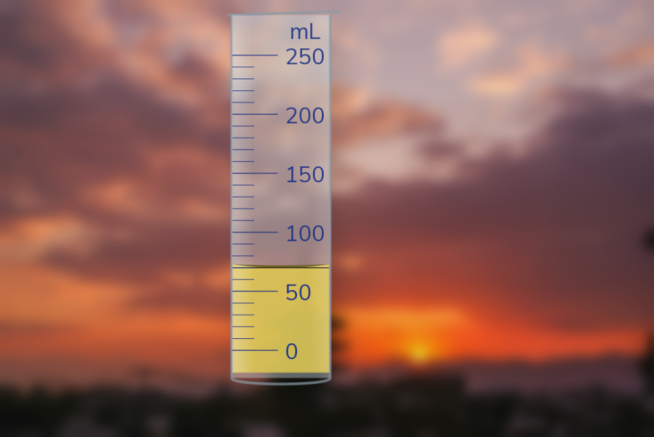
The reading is {"value": 70, "unit": "mL"}
